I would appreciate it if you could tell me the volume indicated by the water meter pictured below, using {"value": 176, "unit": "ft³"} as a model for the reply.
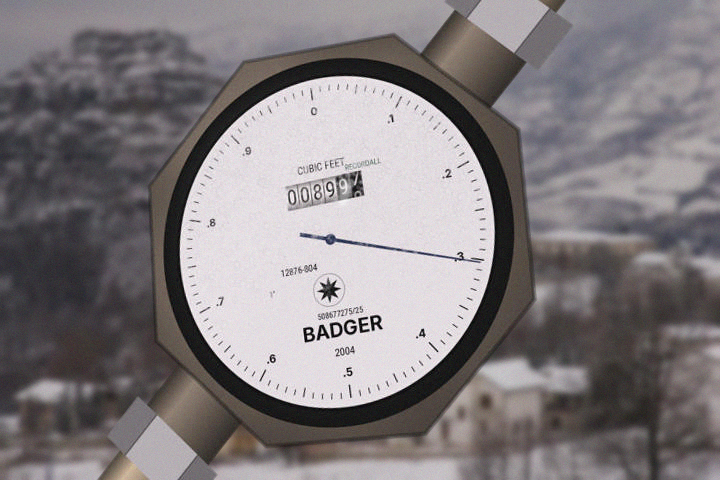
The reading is {"value": 8997.30, "unit": "ft³"}
